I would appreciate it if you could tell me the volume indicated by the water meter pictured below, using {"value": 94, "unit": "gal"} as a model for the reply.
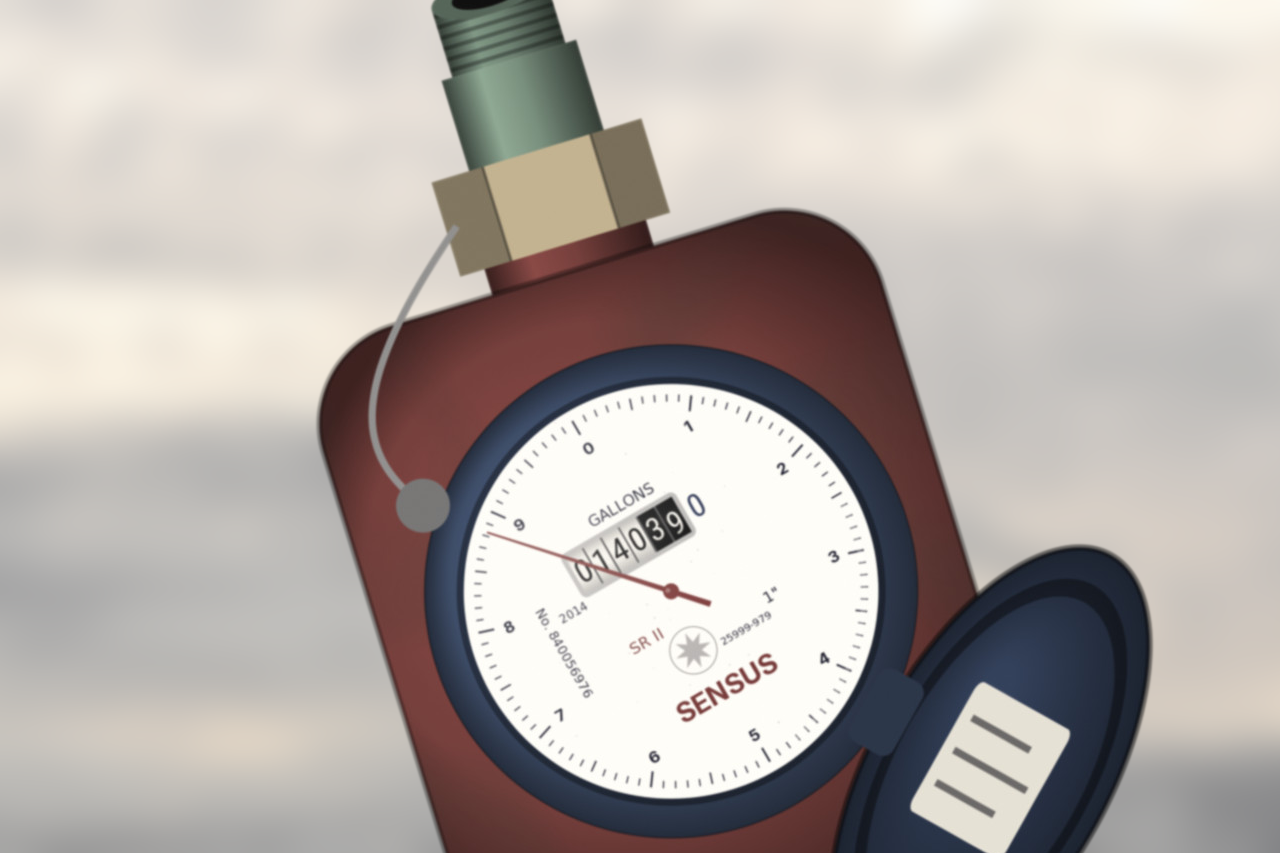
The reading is {"value": 140388.8, "unit": "gal"}
